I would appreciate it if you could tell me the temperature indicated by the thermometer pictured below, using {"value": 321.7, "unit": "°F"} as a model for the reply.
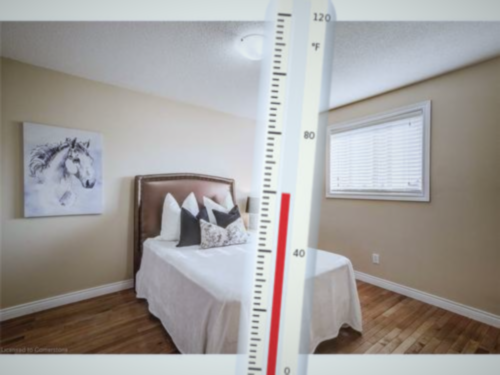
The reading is {"value": 60, "unit": "°F"}
